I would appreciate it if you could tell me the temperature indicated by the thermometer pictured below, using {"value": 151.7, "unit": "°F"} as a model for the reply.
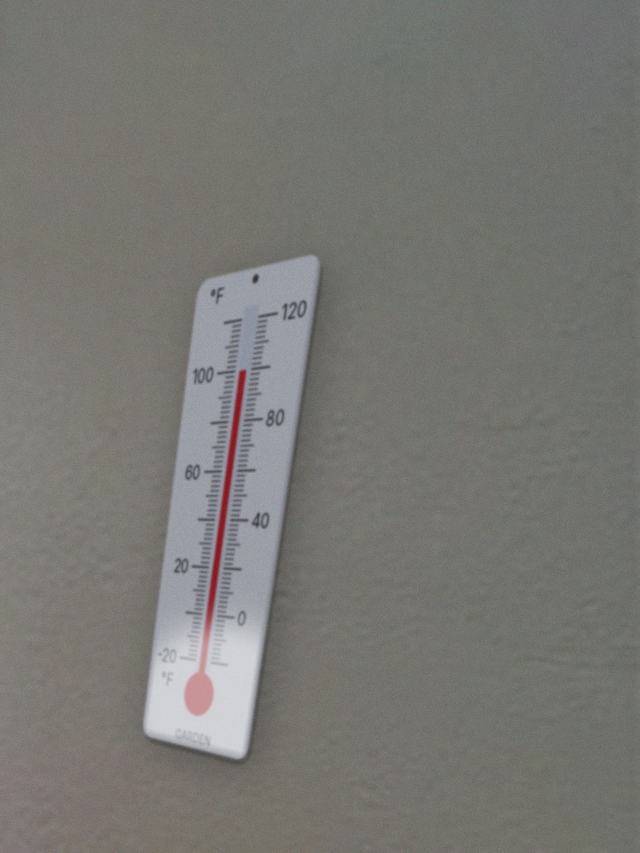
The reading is {"value": 100, "unit": "°F"}
